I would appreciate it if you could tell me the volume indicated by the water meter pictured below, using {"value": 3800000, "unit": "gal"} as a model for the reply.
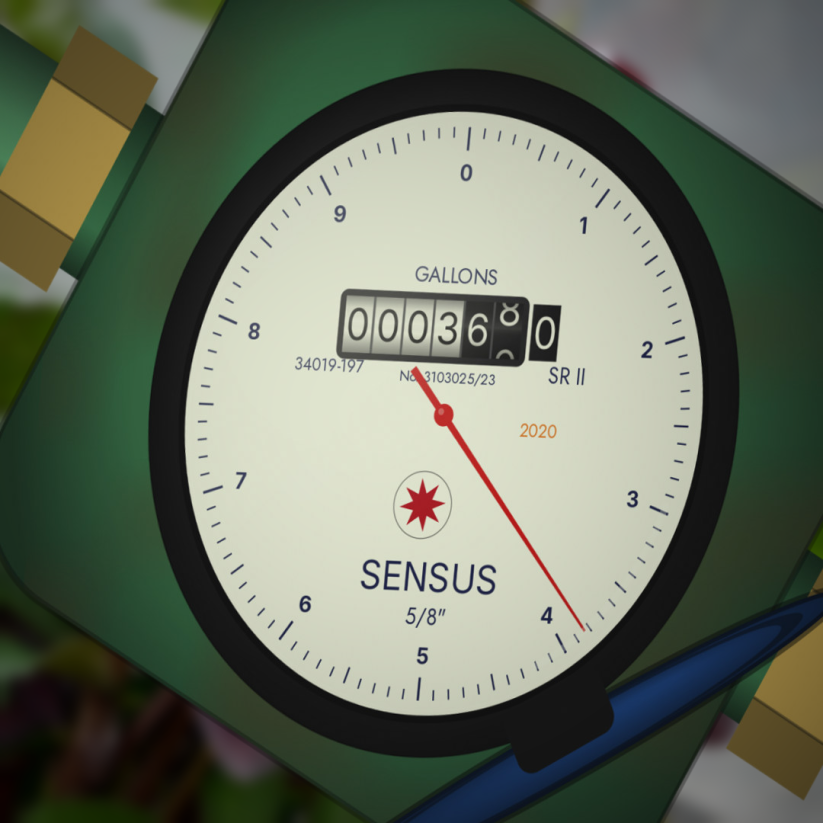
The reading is {"value": 3683.8, "unit": "gal"}
